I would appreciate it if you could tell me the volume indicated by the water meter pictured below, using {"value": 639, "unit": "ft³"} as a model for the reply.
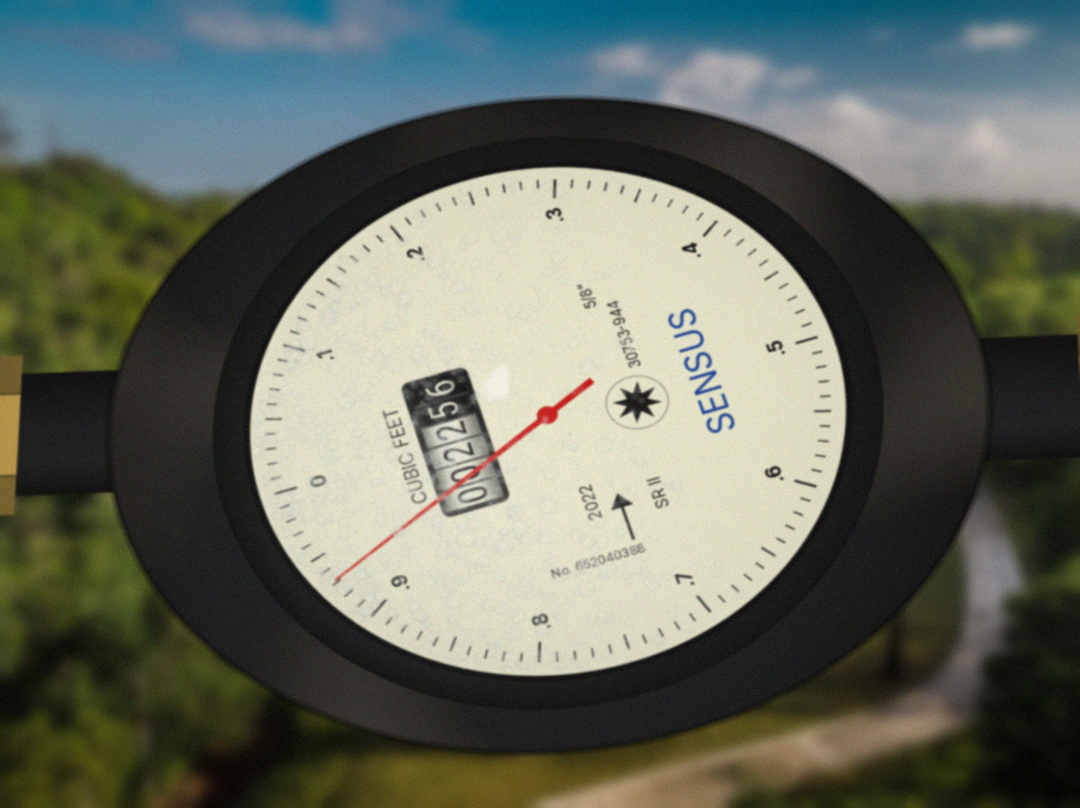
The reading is {"value": 2255.93, "unit": "ft³"}
